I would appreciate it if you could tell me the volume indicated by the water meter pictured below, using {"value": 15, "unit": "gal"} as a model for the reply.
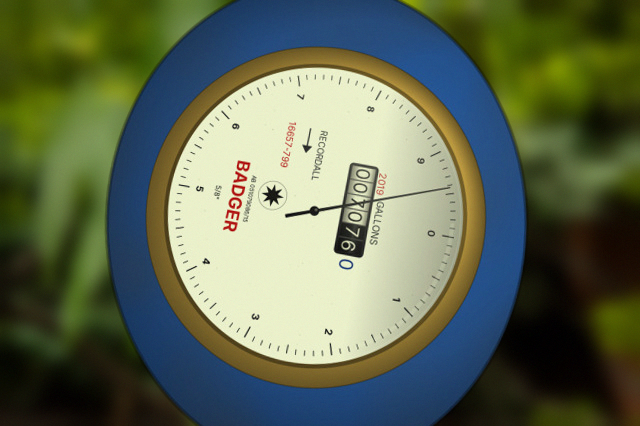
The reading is {"value": 70759.4, "unit": "gal"}
